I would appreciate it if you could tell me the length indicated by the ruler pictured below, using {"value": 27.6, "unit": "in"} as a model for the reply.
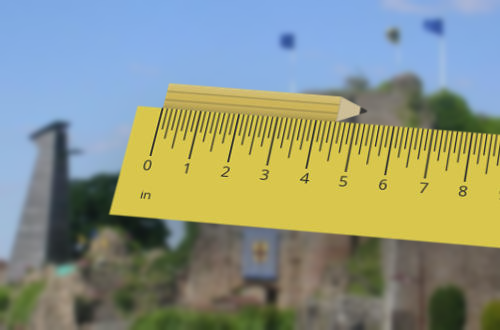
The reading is {"value": 5.25, "unit": "in"}
